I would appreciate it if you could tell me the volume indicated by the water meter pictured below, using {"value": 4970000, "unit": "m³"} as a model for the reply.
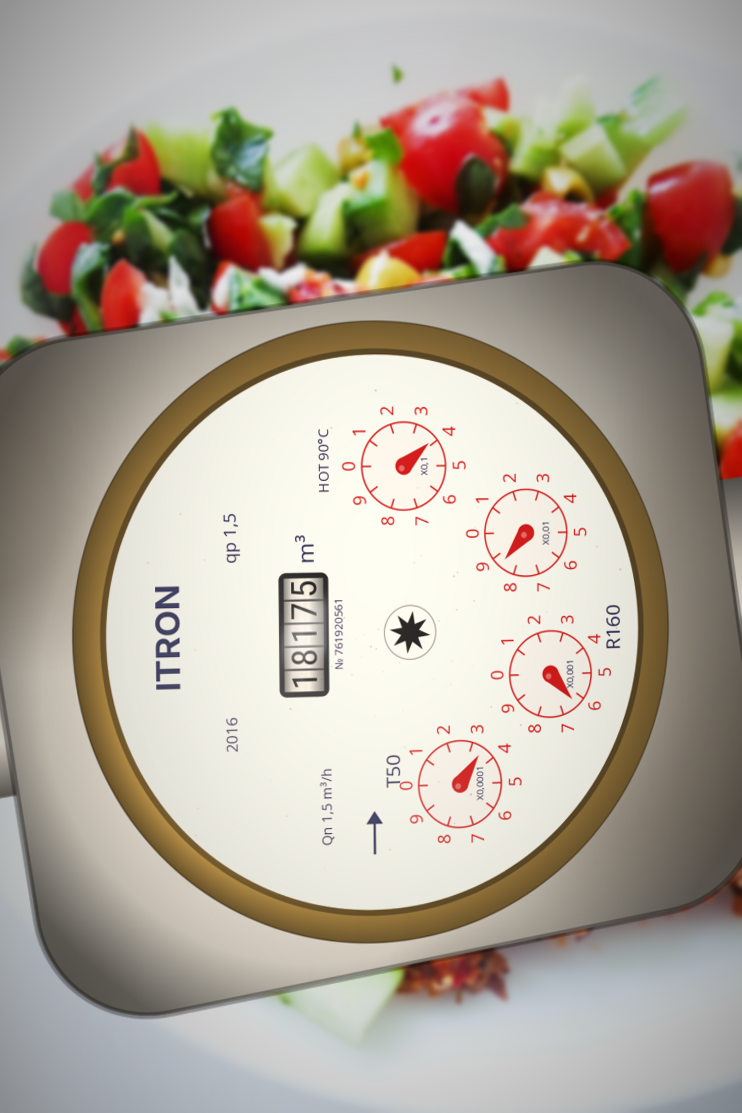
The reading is {"value": 18175.3863, "unit": "m³"}
